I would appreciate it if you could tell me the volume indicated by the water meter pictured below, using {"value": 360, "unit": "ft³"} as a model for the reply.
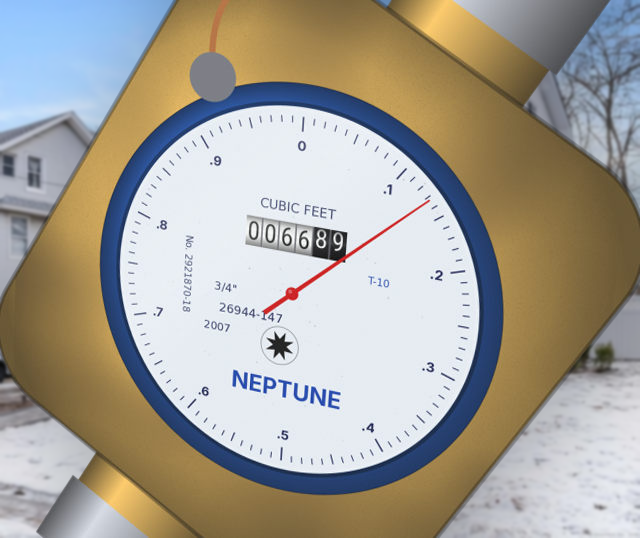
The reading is {"value": 6689.13, "unit": "ft³"}
